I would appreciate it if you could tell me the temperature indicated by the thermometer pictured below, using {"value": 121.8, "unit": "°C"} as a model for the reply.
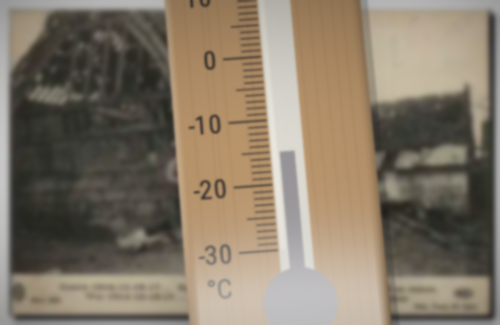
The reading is {"value": -15, "unit": "°C"}
